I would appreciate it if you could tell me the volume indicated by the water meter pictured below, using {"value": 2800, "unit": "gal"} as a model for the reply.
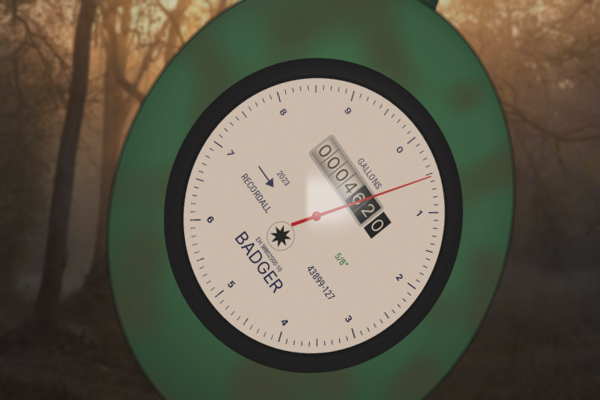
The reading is {"value": 4620.5, "unit": "gal"}
